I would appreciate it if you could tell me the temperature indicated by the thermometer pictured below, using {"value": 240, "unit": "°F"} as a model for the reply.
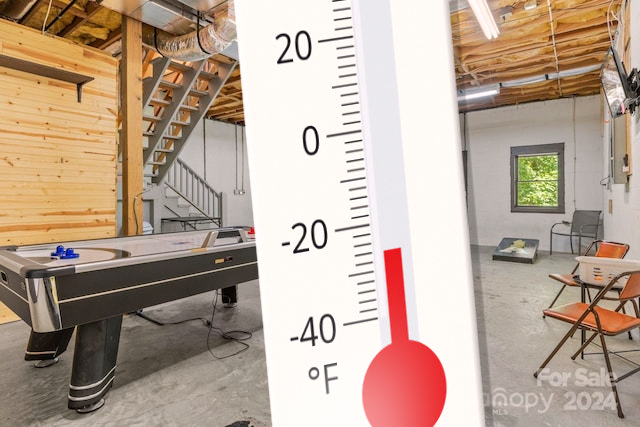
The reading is {"value": -26, "unit": "°F"}
